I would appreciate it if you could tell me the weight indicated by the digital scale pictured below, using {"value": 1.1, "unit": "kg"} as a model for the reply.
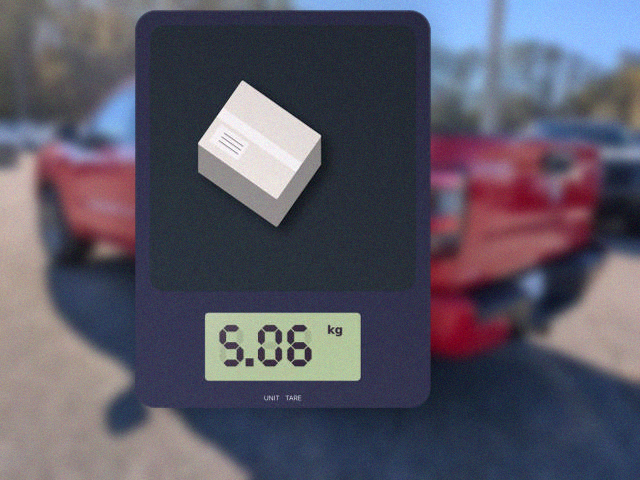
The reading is {"value": 5.06, "unit": "kg"}
